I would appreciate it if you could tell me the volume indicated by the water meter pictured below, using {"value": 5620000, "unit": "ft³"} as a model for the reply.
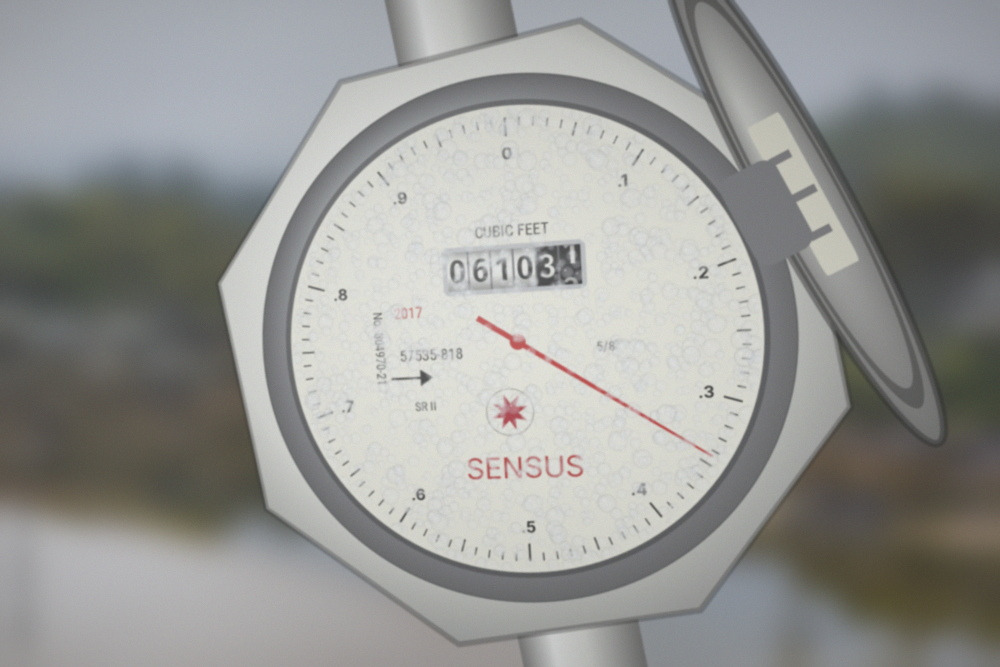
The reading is {"value": 61031.34, "unit": "ft³"}
